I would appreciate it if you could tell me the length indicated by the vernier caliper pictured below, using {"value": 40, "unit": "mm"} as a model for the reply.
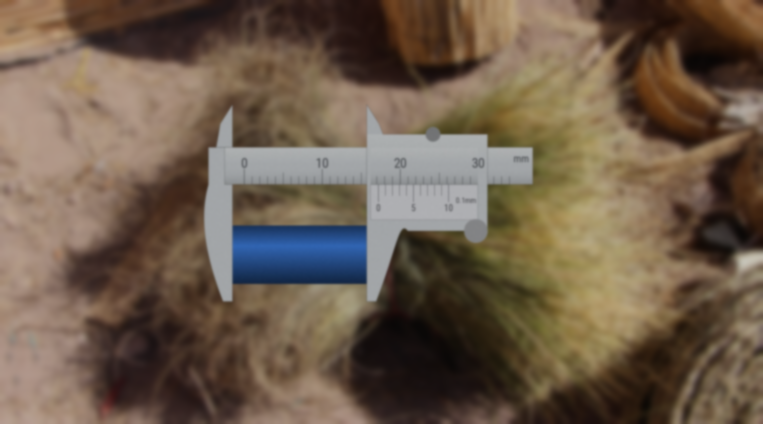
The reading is {"value": 17.2, "unit": "mm"}
